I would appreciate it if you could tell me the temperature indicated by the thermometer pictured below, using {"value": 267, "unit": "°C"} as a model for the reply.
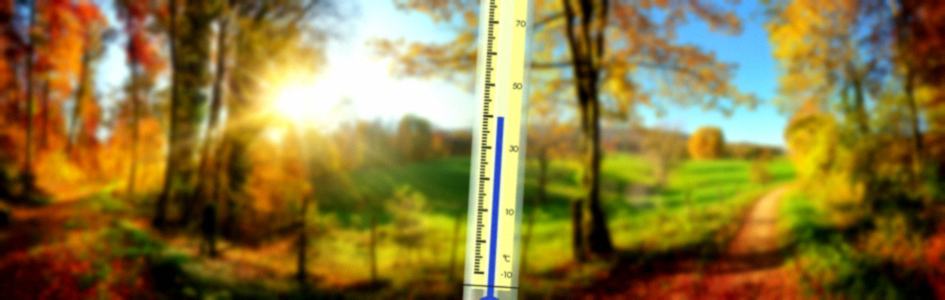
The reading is {"value": 40, "unit": "°C"}
